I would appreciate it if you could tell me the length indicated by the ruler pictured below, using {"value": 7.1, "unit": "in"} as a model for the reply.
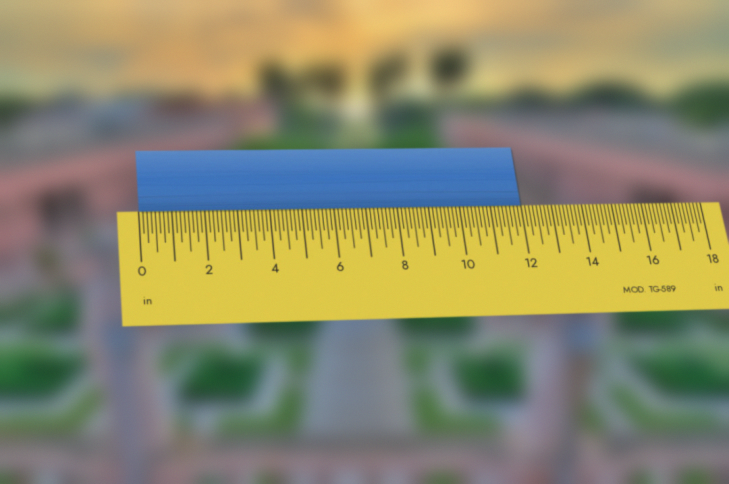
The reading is {"value": 12, "unit": "in"}
